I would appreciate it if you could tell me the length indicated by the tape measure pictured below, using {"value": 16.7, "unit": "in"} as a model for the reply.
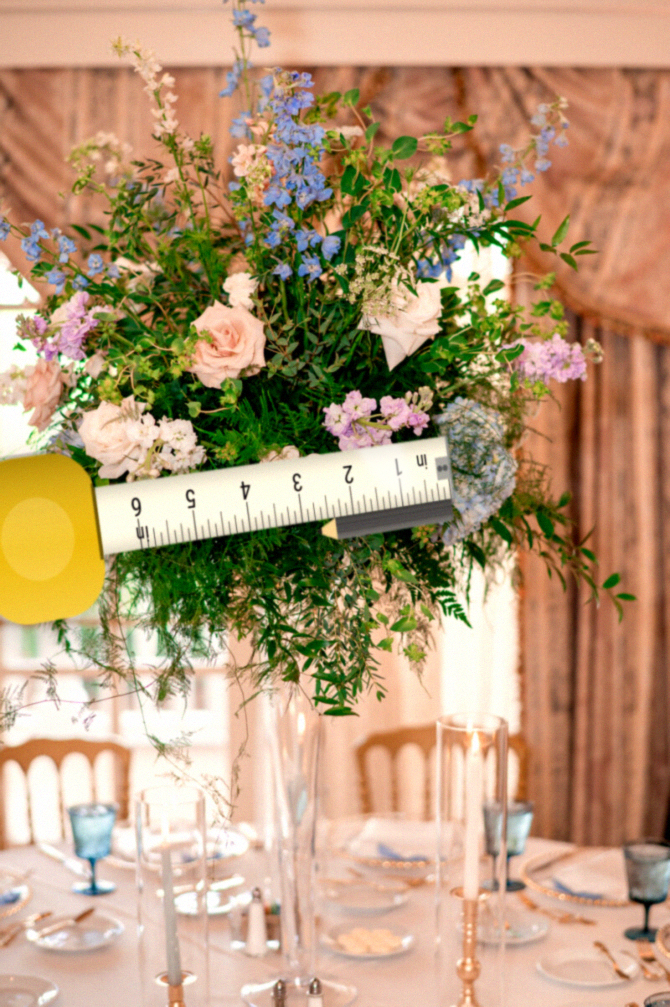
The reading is {"value": 2.75, "unit": "in"}
